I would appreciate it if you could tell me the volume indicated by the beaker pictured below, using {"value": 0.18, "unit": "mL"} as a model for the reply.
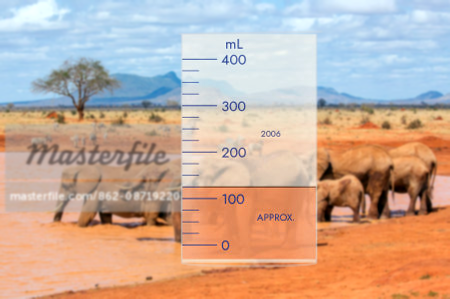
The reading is {"value": 125, "unit": "mL"}
